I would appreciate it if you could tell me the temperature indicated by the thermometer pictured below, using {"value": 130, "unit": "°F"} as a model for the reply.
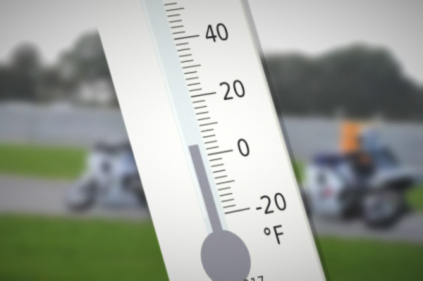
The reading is {"value": 4, "unit": "°F"}
